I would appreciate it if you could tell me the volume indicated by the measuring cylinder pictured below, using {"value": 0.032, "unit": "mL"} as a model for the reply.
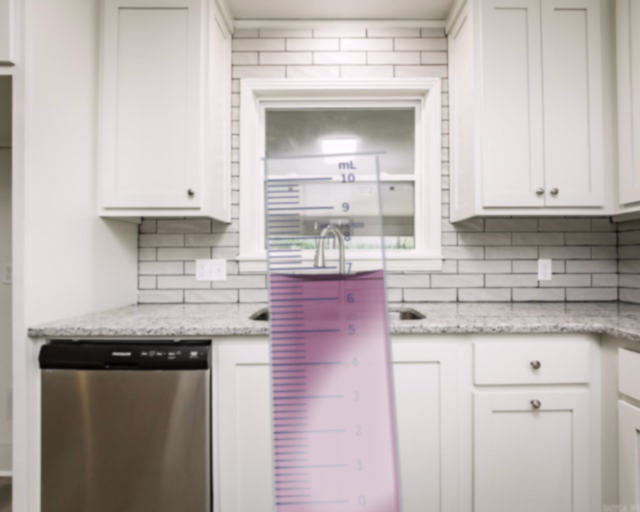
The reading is {"value": 6.6, "unit": "mL"}
